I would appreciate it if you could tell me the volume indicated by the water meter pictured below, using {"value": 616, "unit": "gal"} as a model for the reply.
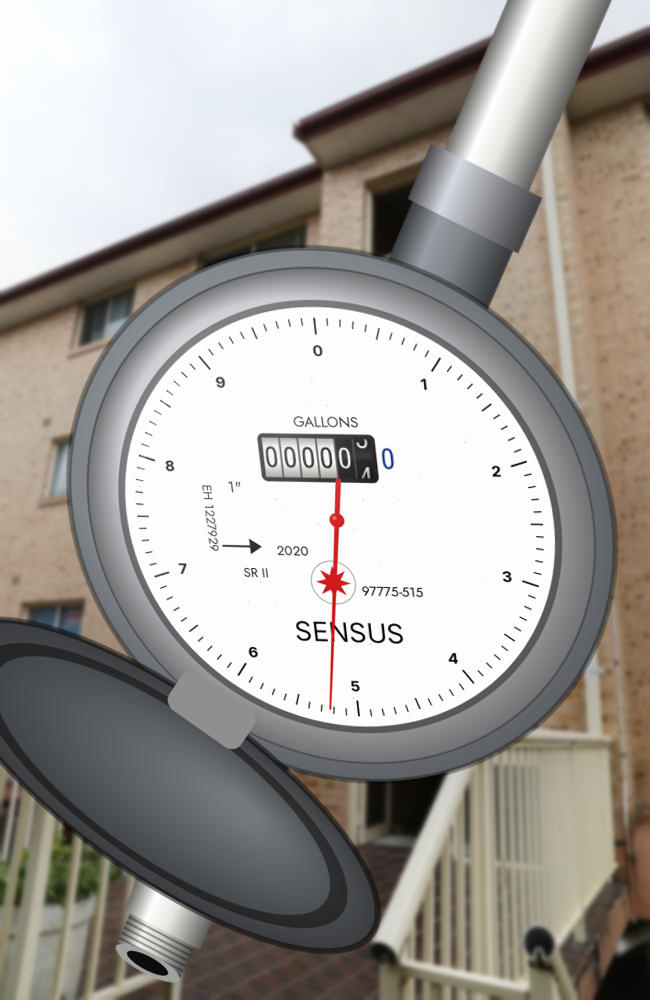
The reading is {"value": 35.2, "unit": "gal"}
